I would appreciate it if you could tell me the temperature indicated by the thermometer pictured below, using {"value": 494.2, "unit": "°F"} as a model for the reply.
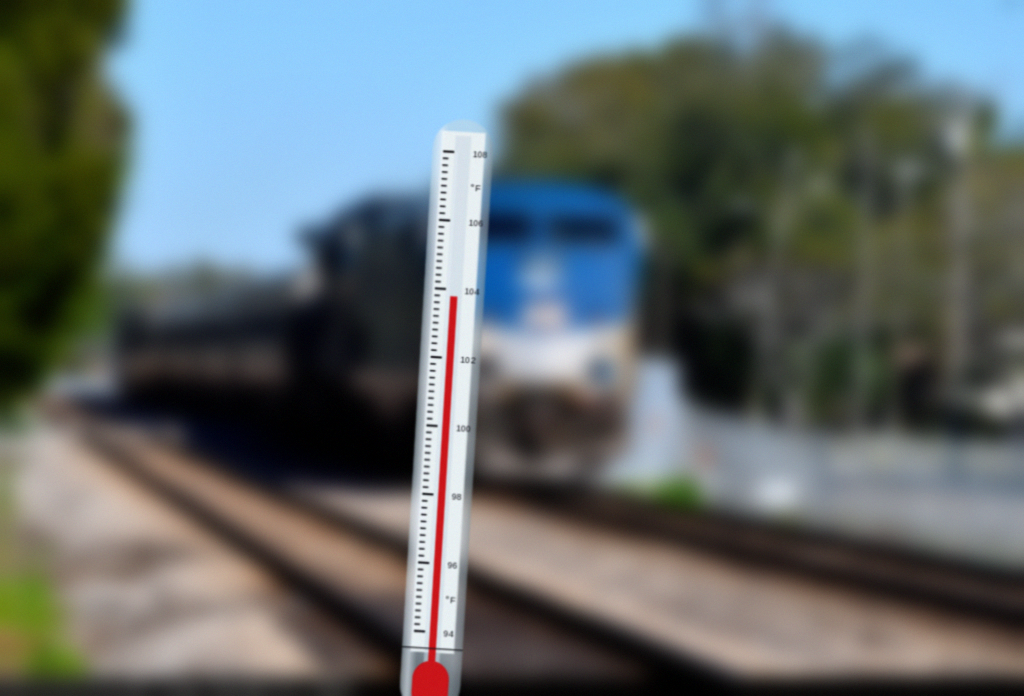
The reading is {"value": 103.8, "unit": "°F"}
